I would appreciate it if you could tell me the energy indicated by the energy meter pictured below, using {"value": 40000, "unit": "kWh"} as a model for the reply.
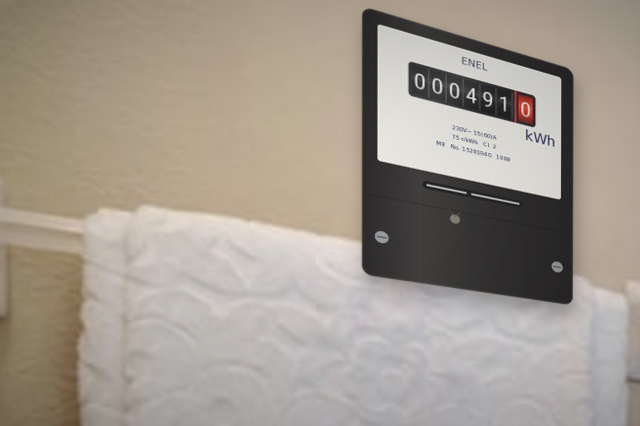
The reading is {"value": 491.0, "unit": "kWh"}
